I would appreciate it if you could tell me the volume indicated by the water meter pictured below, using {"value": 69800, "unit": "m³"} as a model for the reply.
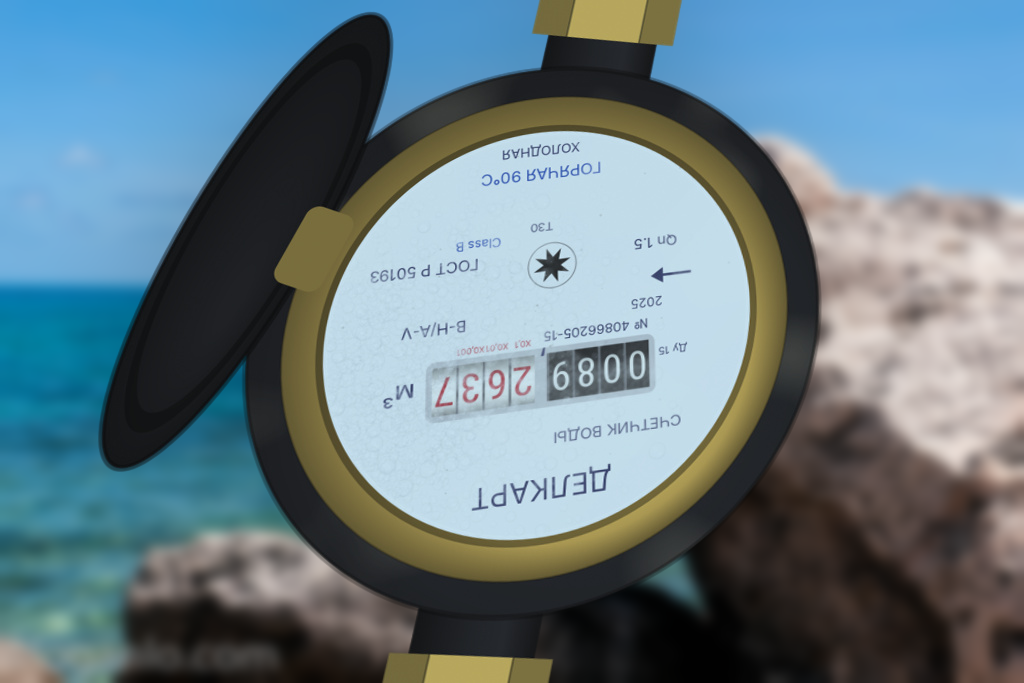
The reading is {"value": 89.2637, "unit": "m³"}
